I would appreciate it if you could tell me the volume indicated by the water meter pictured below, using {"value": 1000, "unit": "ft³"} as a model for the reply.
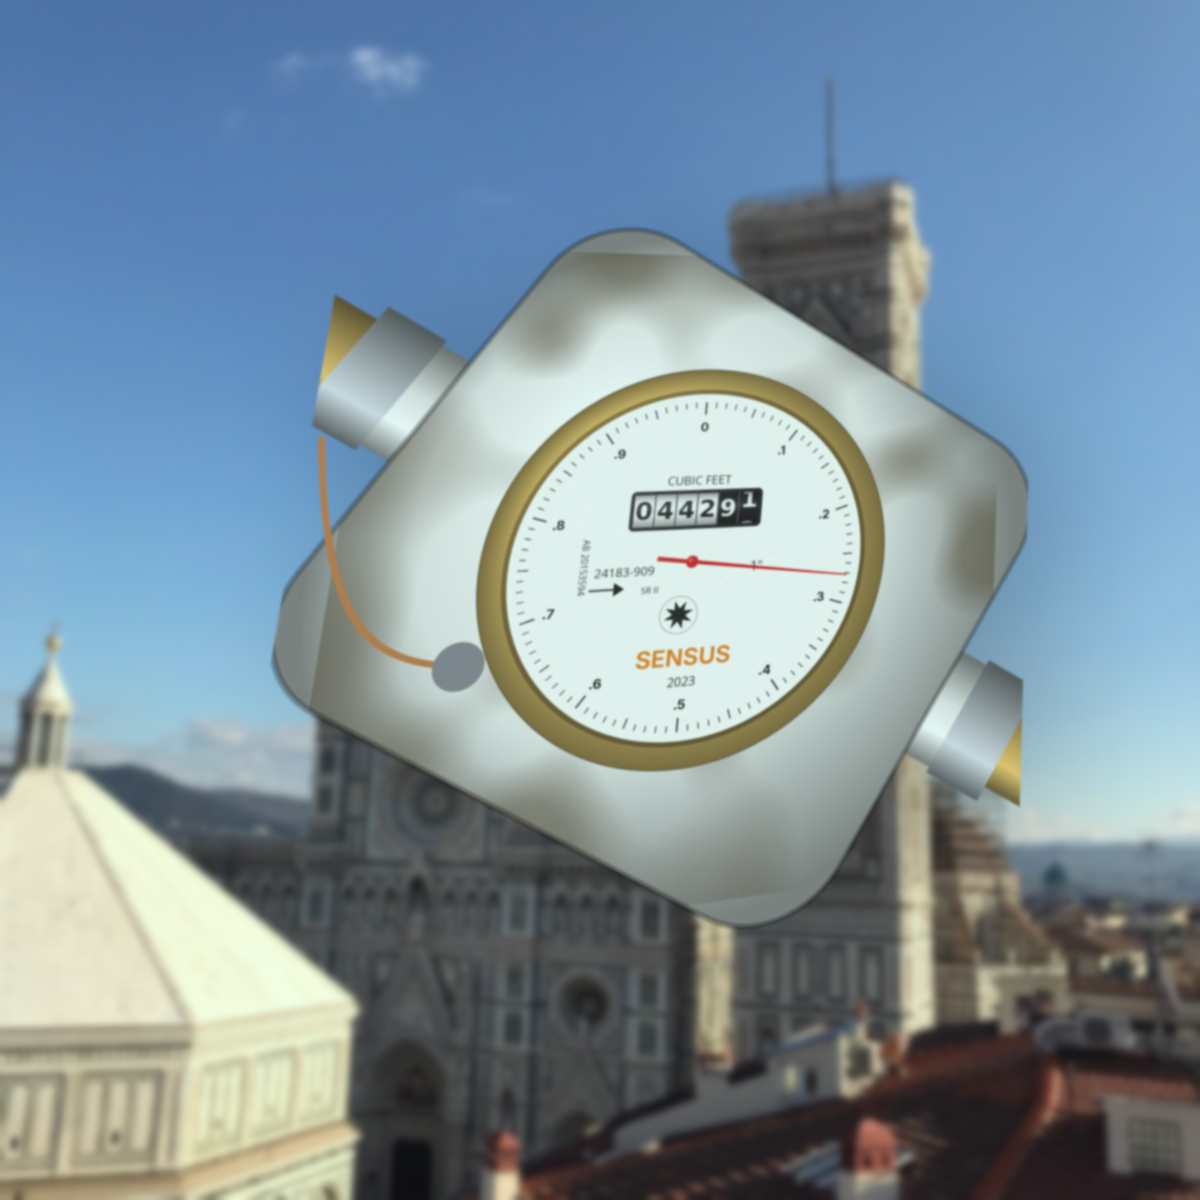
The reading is {"value": 44291.27, "unit": "ft³"}
